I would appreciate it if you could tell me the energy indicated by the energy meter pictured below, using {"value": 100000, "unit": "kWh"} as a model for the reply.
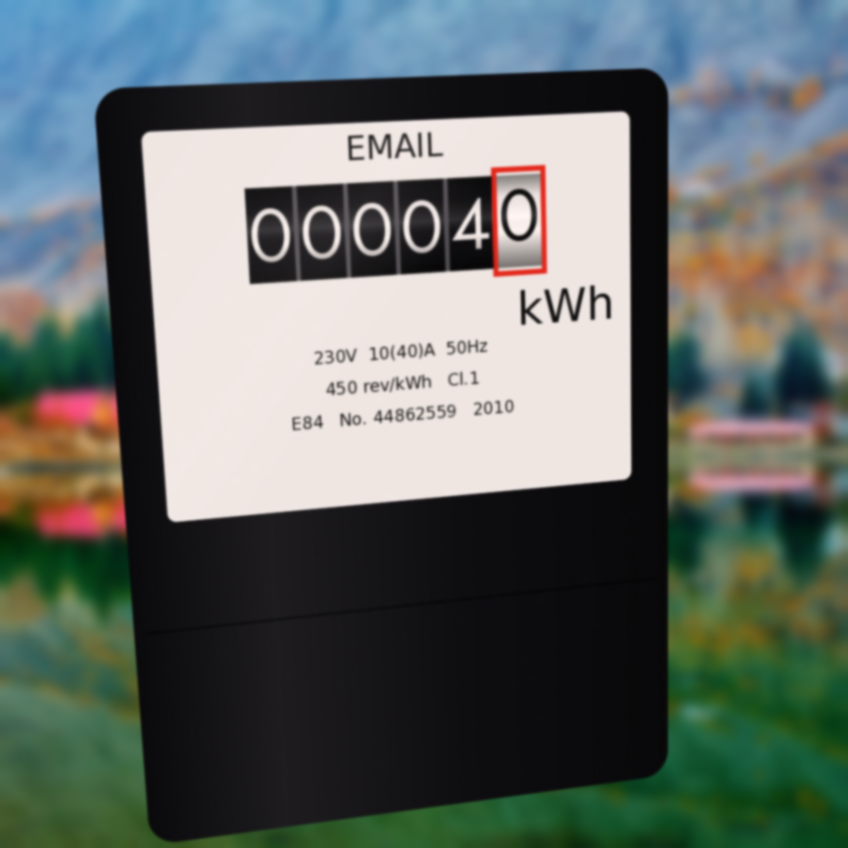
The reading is {"value": 4.0, "unit": "kWh"}
